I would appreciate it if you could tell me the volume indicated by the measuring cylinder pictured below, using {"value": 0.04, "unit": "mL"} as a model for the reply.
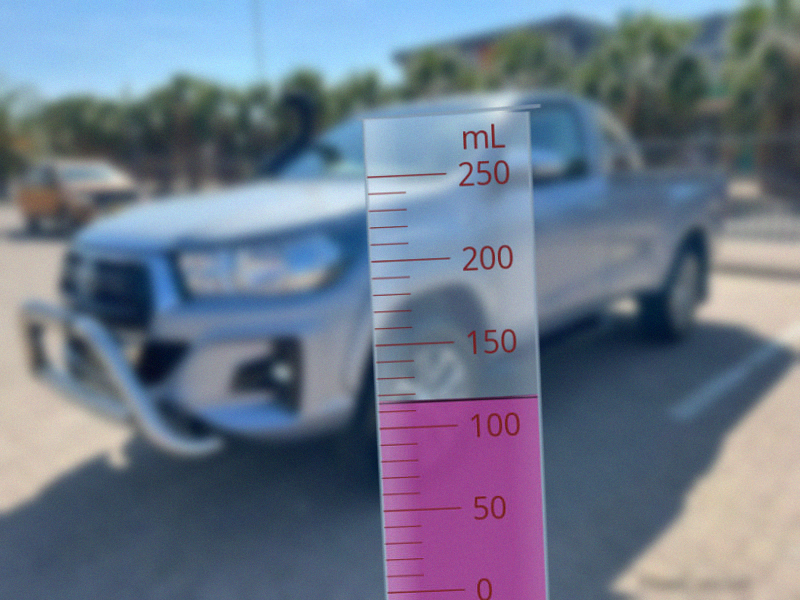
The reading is {"value": 115, "unit": "mL"}
